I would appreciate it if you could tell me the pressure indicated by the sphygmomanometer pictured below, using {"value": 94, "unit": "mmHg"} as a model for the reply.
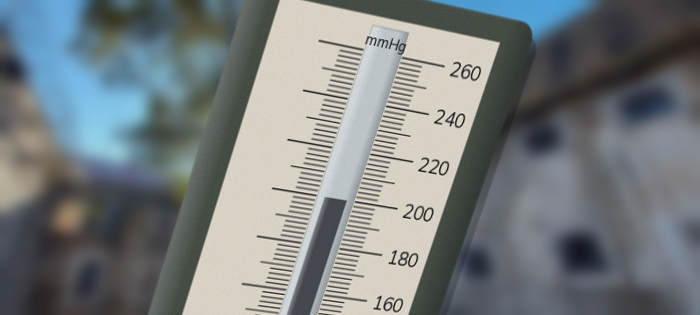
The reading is {"value": 200, "unit": "mmHg"}
